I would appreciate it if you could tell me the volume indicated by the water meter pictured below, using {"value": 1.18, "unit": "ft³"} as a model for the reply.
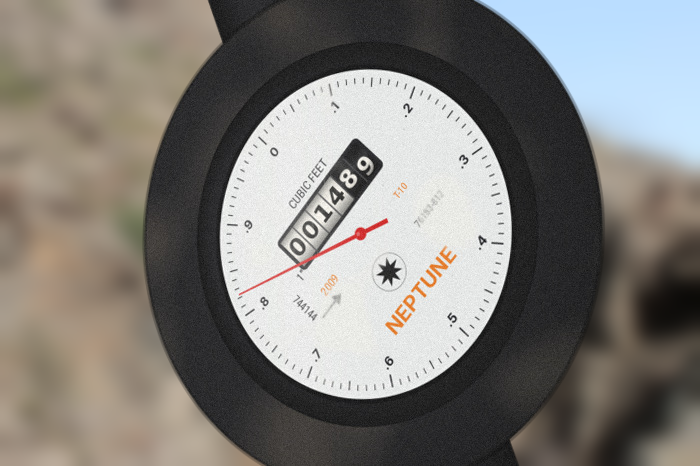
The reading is {"value": 1488.82, "unit": "ft³"}
